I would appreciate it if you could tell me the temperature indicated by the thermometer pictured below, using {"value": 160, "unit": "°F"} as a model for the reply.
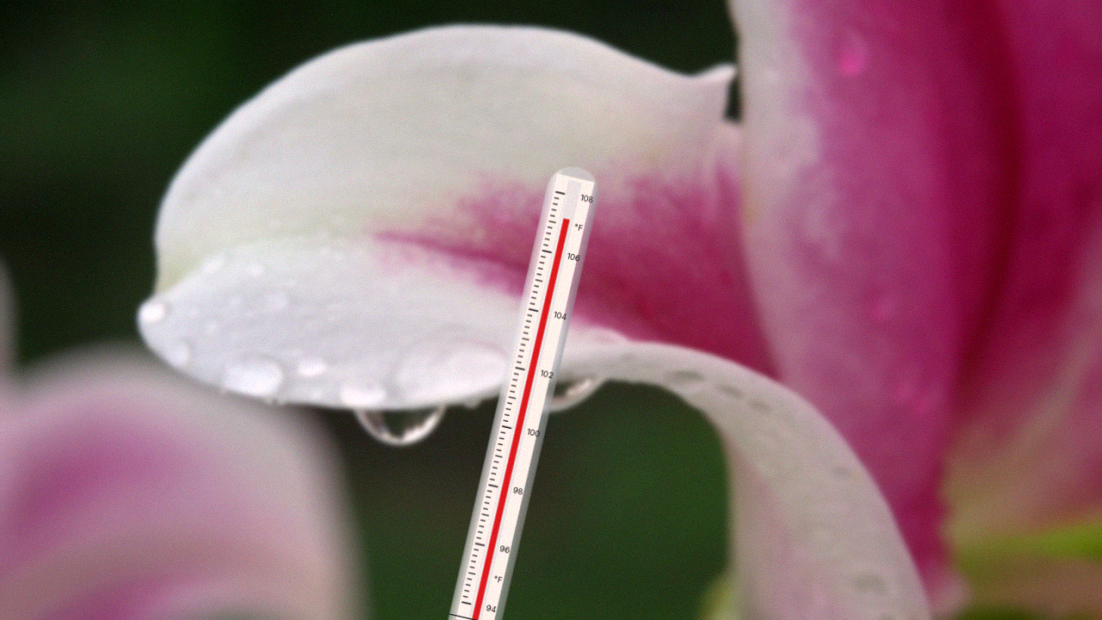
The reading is {"value": 107.2, "unit": "°F"}
